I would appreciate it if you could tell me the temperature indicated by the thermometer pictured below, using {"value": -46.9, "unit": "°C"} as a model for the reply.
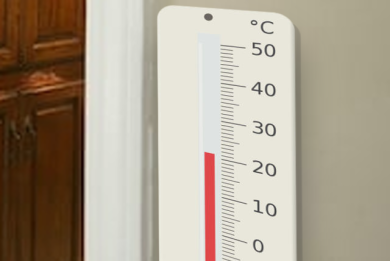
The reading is {"value": 21, "unit": "°C"}
